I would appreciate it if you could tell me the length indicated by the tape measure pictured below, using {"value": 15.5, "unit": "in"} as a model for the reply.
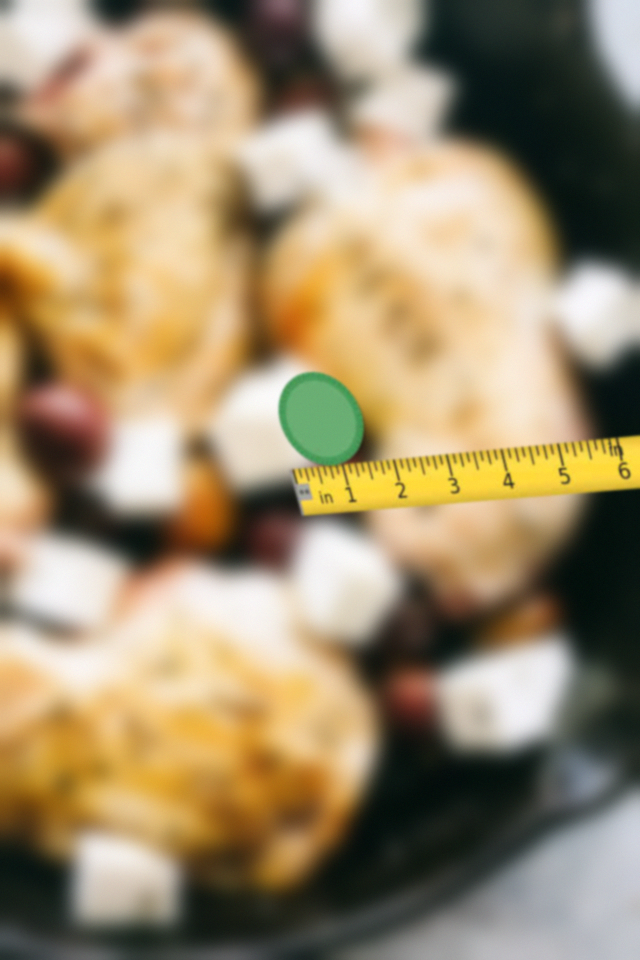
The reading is {"value": 1.625, "unit": "in"}
